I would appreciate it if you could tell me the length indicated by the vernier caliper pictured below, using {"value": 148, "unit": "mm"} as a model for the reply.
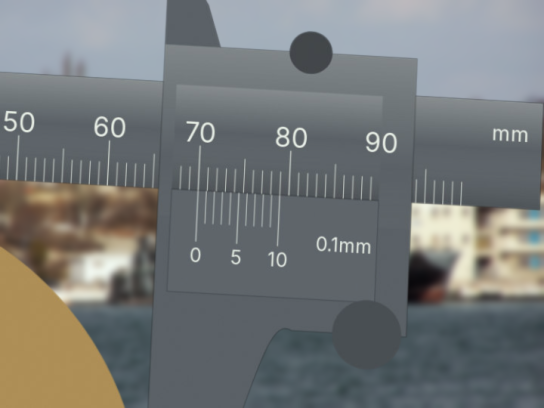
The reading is {"value": 70.0, "unit": "mm"}
